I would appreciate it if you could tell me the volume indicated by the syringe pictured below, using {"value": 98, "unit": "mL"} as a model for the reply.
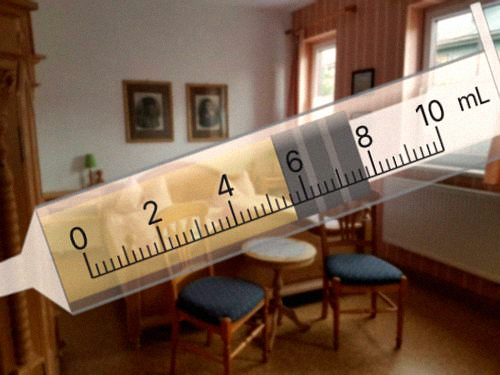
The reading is {"value": 5.6, "unit": "mL"}
